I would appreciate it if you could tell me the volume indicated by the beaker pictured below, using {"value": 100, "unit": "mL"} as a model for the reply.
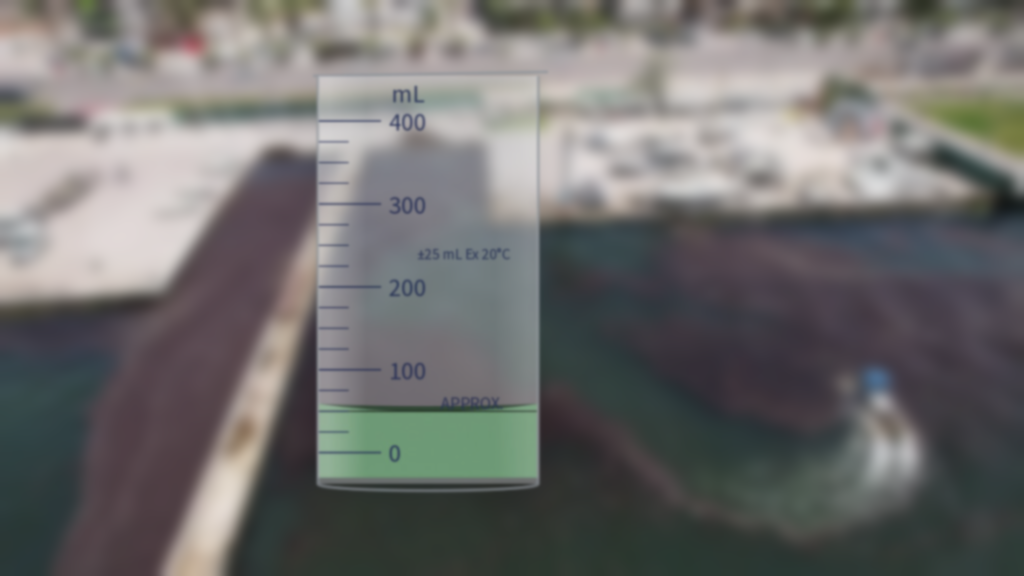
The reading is {"value": 50, "unit": "mL"}
